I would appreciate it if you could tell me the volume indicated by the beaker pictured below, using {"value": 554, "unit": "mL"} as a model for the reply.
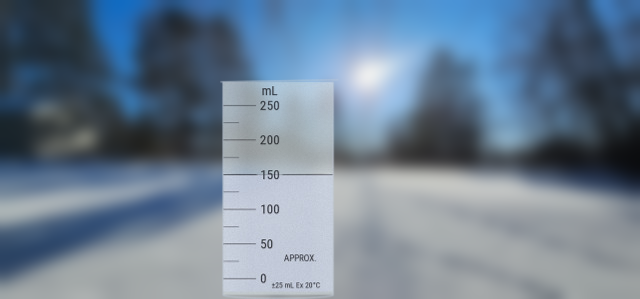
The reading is {"value": 150, "unit": "mL"}
